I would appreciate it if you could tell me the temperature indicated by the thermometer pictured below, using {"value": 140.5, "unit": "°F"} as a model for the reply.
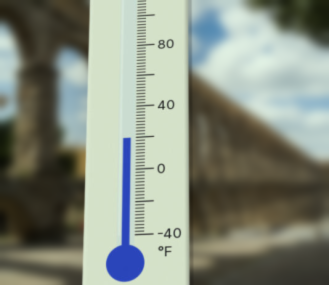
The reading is {"value": 20, "unit": "°F"}
